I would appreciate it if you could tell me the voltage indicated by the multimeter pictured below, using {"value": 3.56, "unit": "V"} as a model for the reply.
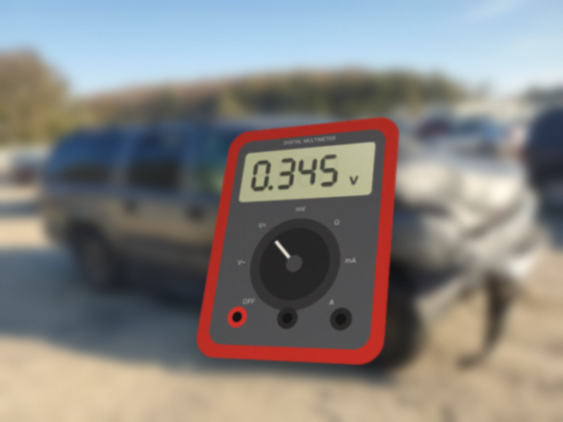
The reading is {"value": 0.345, "unit": "V"}
